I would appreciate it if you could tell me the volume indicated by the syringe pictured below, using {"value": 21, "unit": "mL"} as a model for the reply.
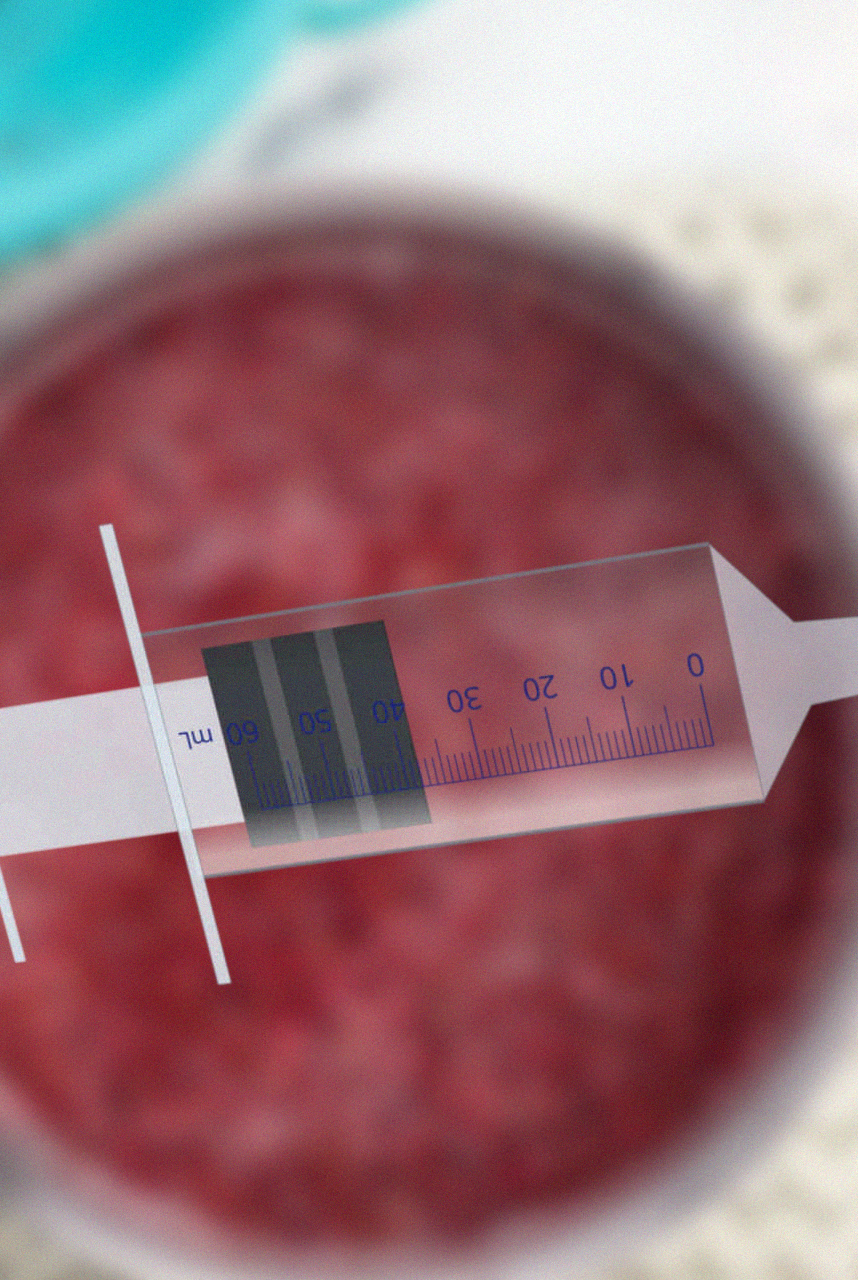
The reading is {"value": 38, "unit": "mL"}
